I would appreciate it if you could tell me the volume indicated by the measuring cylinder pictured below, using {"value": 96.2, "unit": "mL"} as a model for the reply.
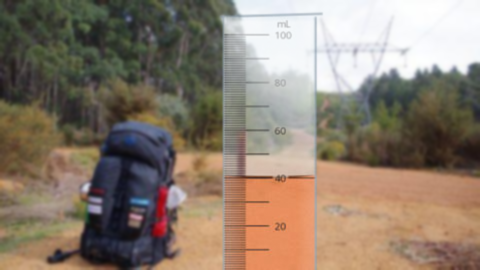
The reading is {"value": 40, "unit": "mL"}
